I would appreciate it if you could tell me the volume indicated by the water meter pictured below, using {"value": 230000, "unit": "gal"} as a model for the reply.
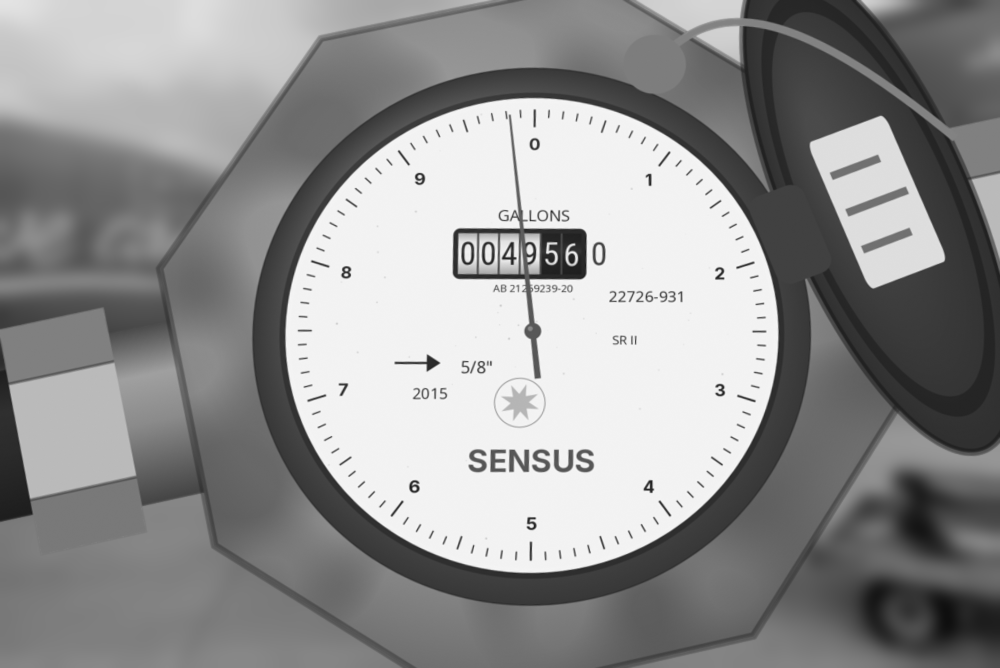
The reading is {"value": 49559.8, "unit": "gal"}
